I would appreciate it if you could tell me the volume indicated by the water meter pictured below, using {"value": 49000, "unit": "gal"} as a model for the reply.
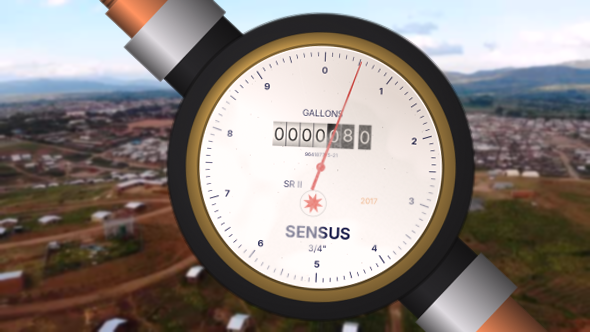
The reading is {"value": 80.5, "unit": "gal"}
